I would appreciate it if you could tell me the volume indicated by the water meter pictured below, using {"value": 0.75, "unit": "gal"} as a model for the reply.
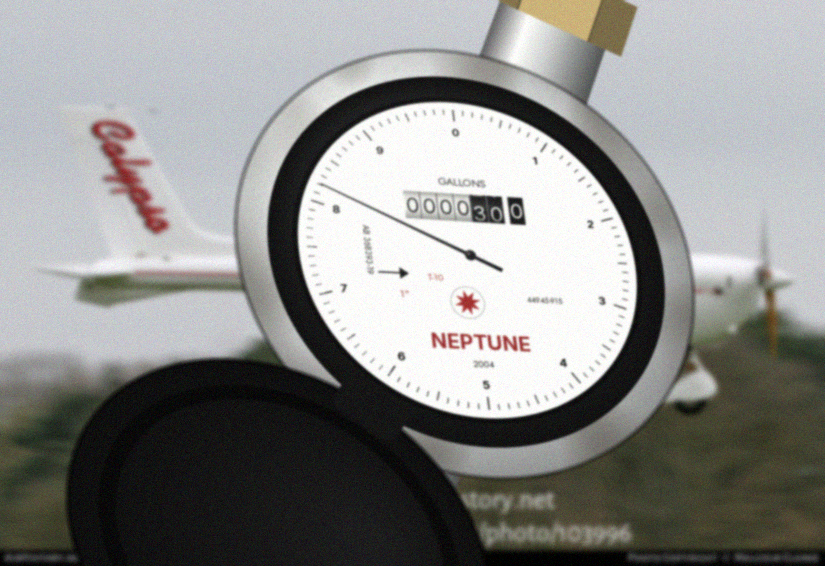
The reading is {"value": 298.2, "unit": "gal"}
